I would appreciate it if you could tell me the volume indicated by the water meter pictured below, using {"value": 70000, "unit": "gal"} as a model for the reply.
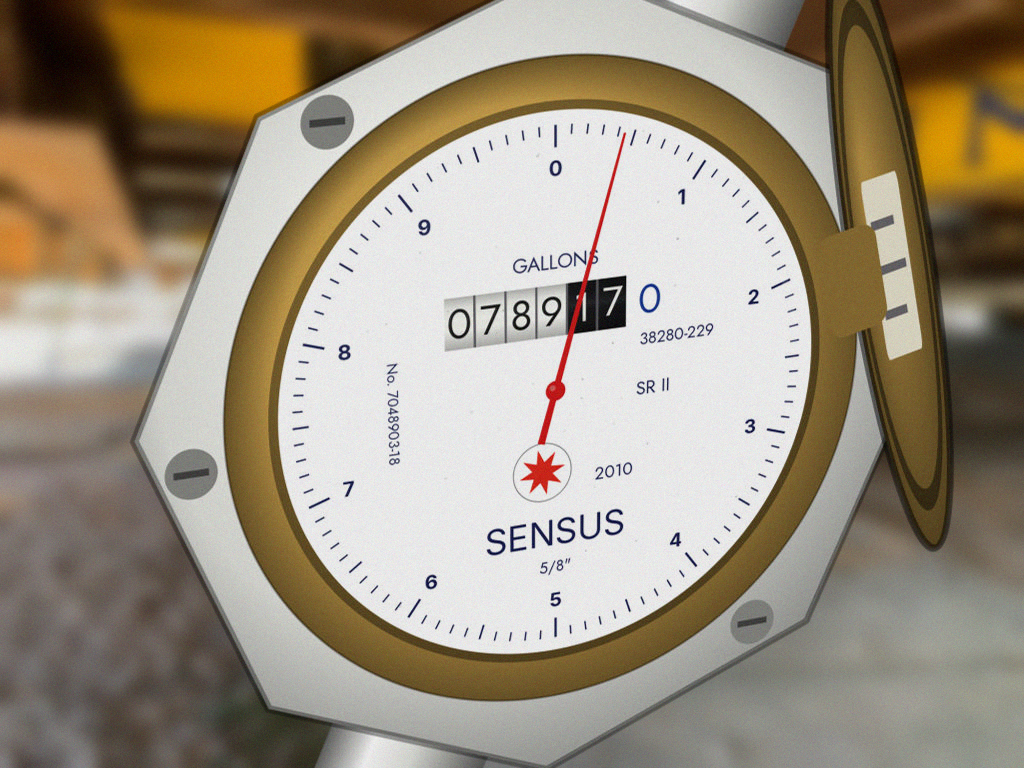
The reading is {"value": 789170.4, "unit": "gal"}
